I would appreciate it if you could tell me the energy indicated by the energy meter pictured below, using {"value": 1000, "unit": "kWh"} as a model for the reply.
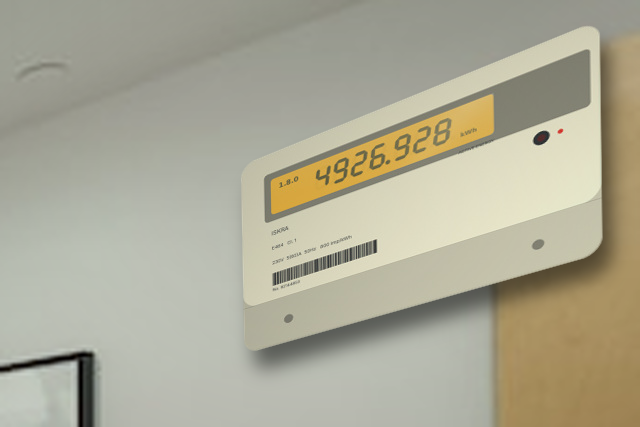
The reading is {"value": 4926.928, "unit": "kWh"}
